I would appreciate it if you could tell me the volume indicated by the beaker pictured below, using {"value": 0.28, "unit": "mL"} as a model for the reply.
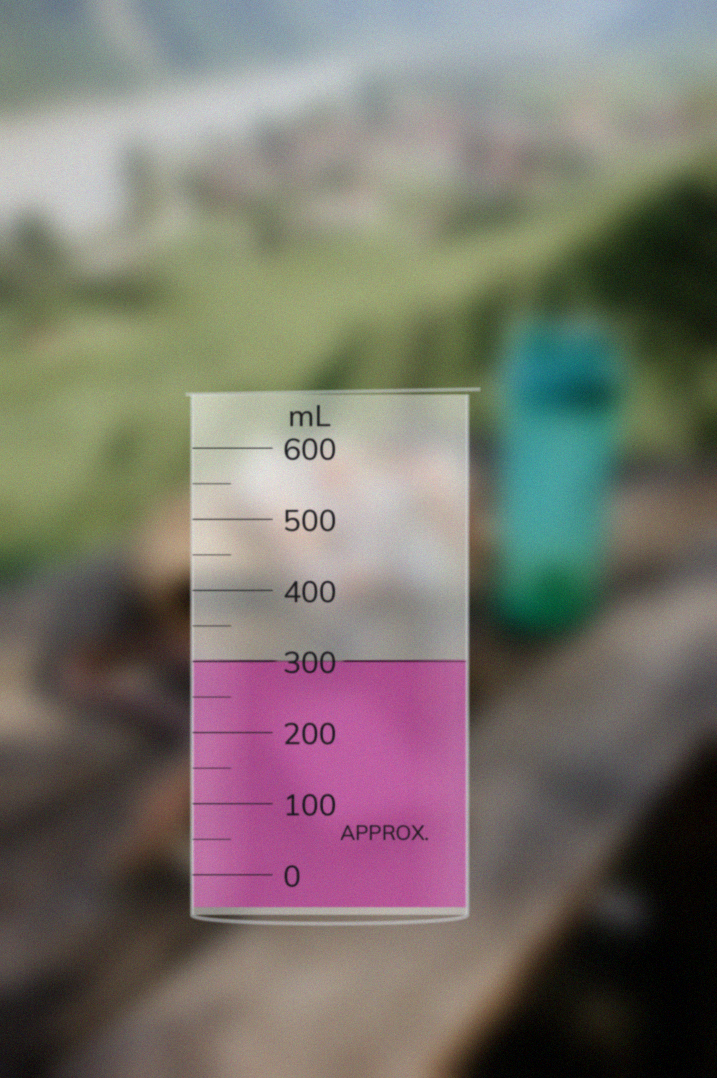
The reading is {"value": 300, "unit": "mL"}
